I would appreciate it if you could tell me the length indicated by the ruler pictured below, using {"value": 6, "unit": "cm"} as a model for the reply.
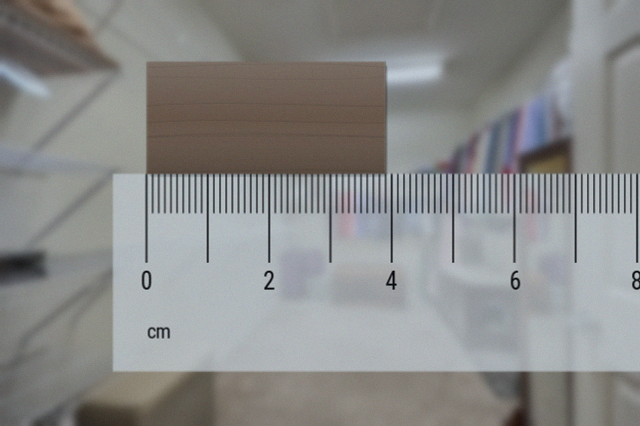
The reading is {"value": 3.9, "unit": "cm"}
